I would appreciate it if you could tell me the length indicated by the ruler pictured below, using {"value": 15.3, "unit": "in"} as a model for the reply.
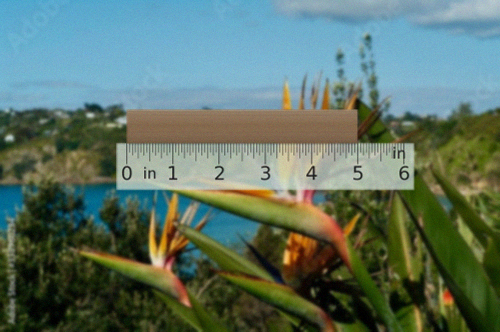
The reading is {"value": 5, "unit": "in"}
